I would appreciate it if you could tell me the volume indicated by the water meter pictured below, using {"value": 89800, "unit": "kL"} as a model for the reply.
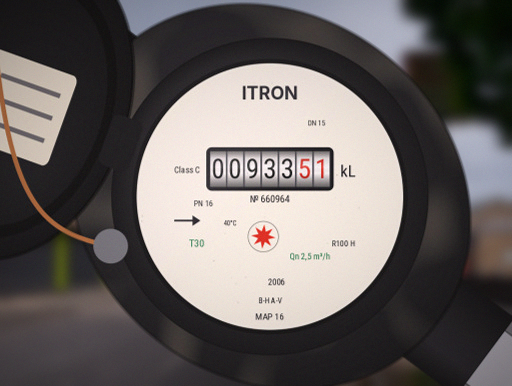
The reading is {"value": 933.51, "unit": "kL"}
